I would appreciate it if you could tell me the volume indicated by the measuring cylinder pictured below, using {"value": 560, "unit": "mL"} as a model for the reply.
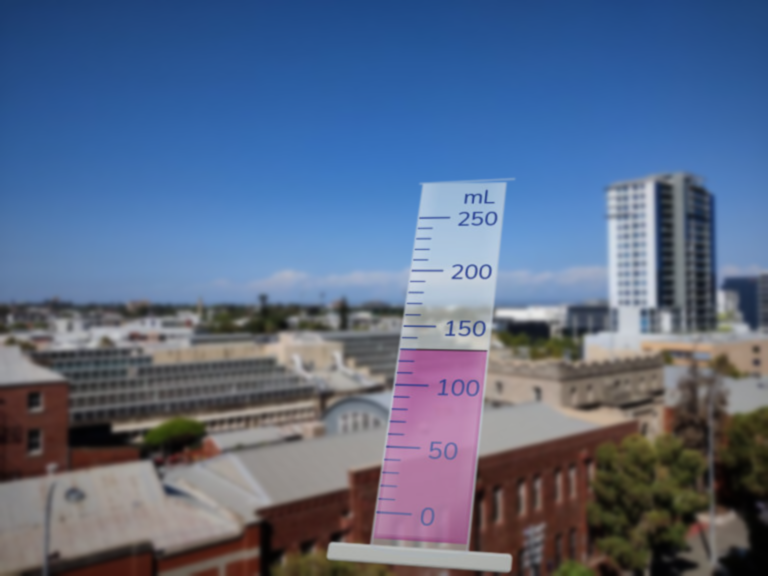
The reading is {"value": 130, "unit": "mL"}
